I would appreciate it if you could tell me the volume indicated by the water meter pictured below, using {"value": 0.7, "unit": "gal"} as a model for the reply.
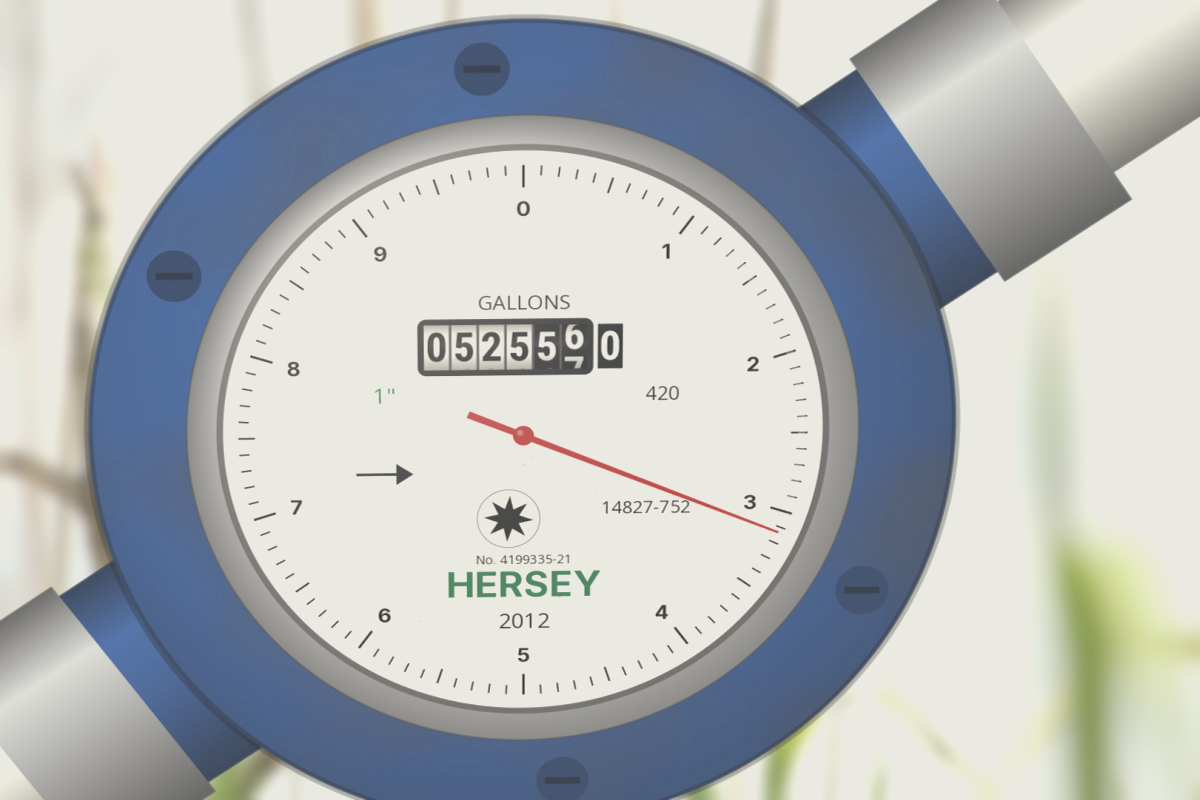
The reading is {"value": 525563.1, "unit": "gal"}
